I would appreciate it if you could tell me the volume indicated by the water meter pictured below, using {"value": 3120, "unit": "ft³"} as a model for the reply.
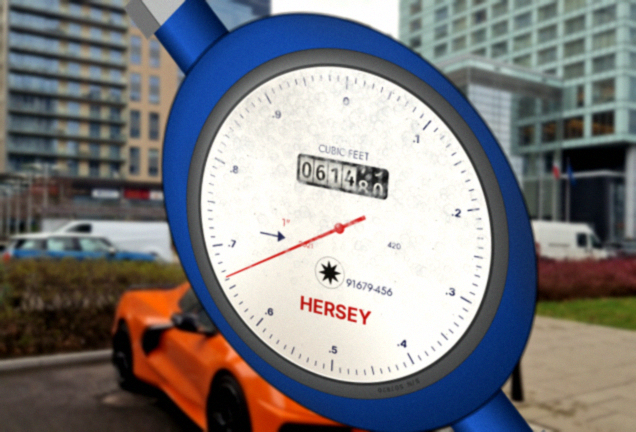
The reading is {"value": 61479.66, "unit": "ft³"}
